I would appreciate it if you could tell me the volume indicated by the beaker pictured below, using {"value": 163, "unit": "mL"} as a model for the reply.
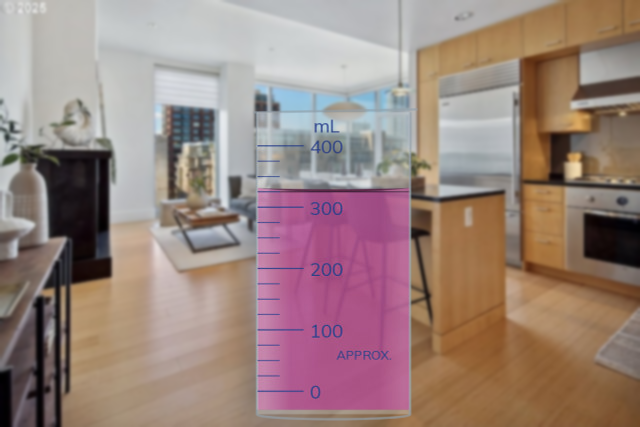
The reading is {"value": 325, "unit": "mL"}
